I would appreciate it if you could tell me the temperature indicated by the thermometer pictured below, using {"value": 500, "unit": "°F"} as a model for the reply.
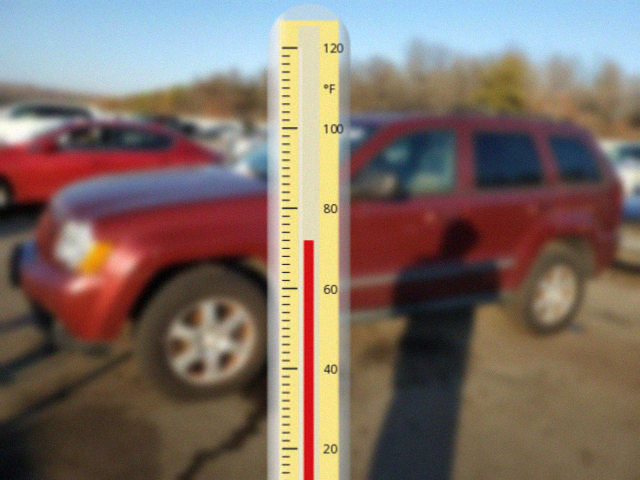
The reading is {"value": 72, "unit": "°F"}
